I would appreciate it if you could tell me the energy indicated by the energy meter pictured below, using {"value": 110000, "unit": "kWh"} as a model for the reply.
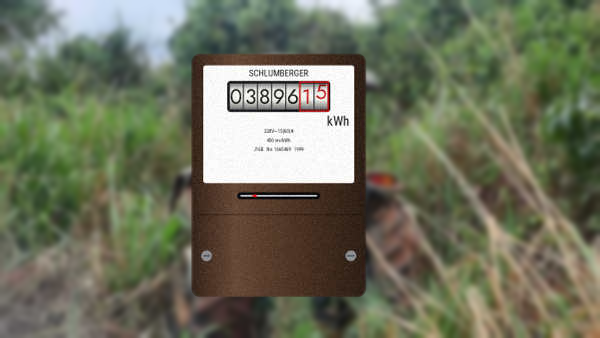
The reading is {"value": 3896.15, "unit": "kWh"}
